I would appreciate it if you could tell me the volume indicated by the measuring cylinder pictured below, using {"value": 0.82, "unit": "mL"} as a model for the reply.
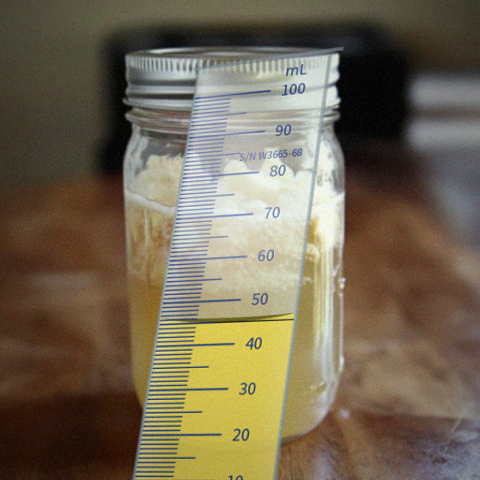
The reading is {"value": 45, "unit": "mL"}
